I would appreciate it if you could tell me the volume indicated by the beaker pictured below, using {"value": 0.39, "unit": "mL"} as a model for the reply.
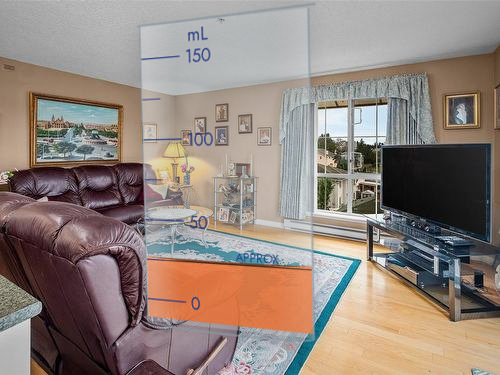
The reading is {"value": 25, "unit": "mL"}
